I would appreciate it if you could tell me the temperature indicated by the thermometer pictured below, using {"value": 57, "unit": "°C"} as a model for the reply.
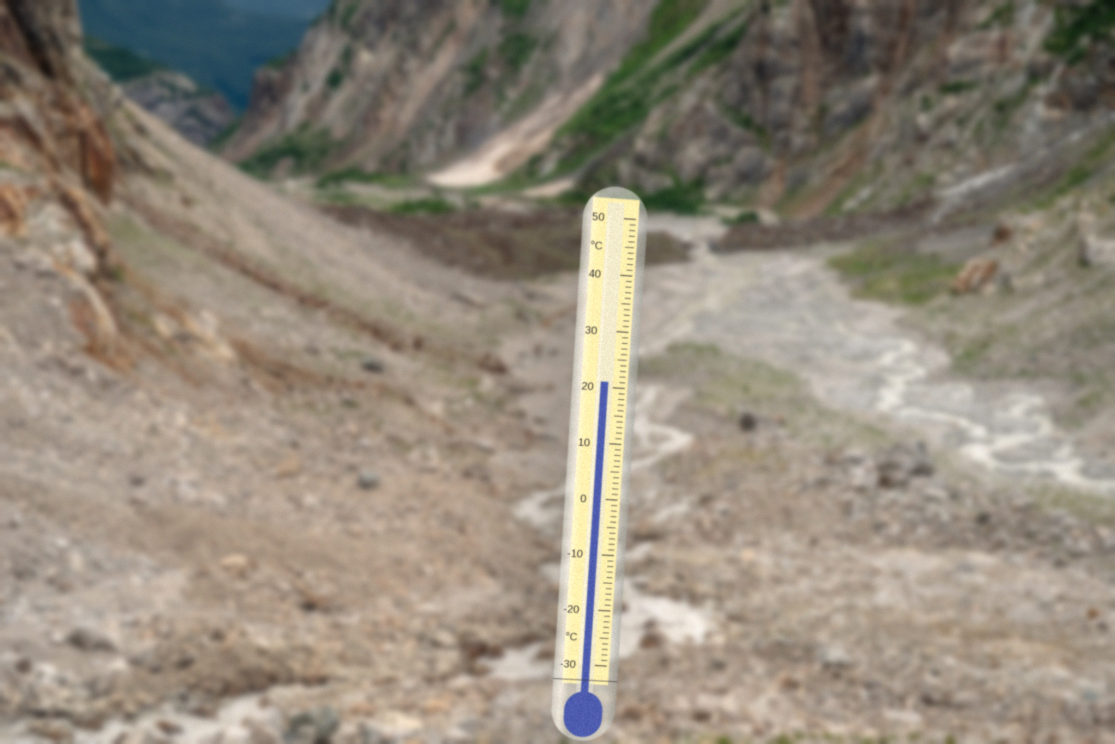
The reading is {"value": 21, "unit": "°C"}
